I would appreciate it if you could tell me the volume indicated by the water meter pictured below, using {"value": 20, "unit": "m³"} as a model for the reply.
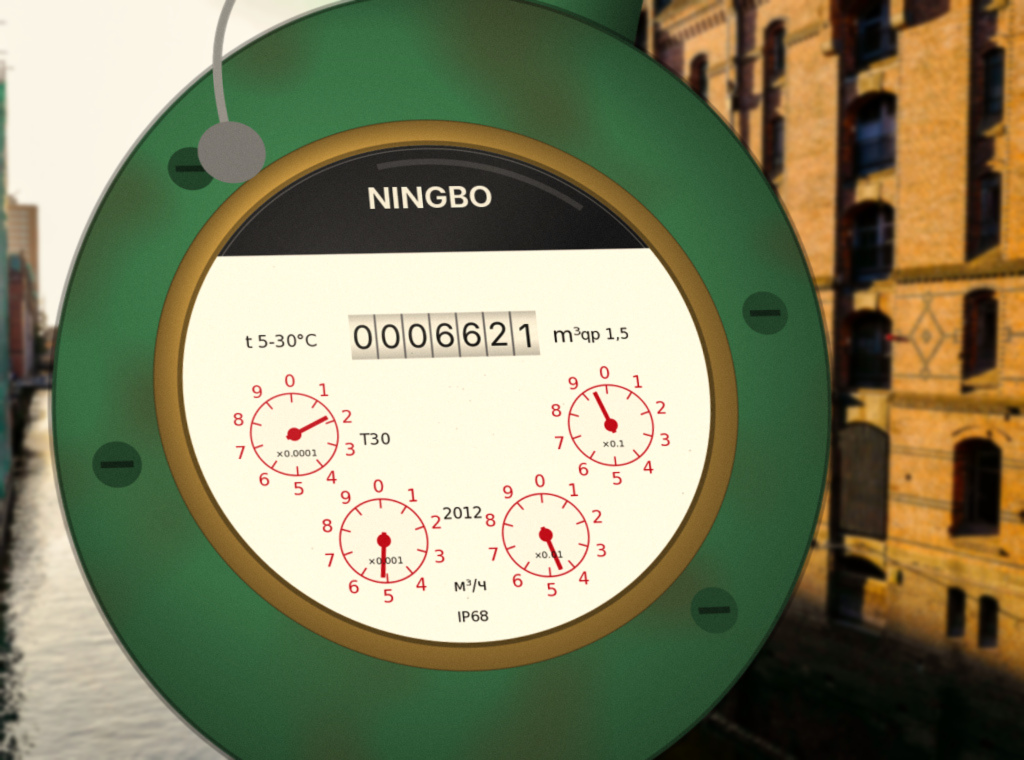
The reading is {"value": 6620.9451, "unit": "m³"}
